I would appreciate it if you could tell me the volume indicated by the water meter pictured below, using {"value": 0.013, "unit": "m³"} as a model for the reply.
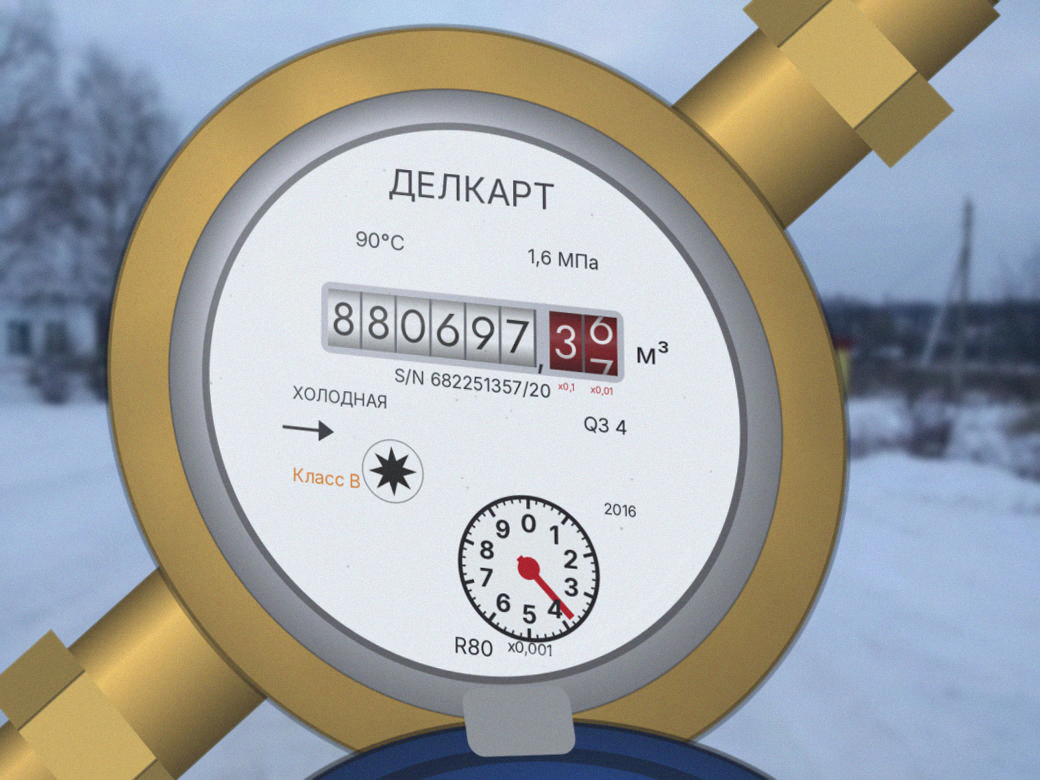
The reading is {"value": 880697.363, "unit": "m³"}
